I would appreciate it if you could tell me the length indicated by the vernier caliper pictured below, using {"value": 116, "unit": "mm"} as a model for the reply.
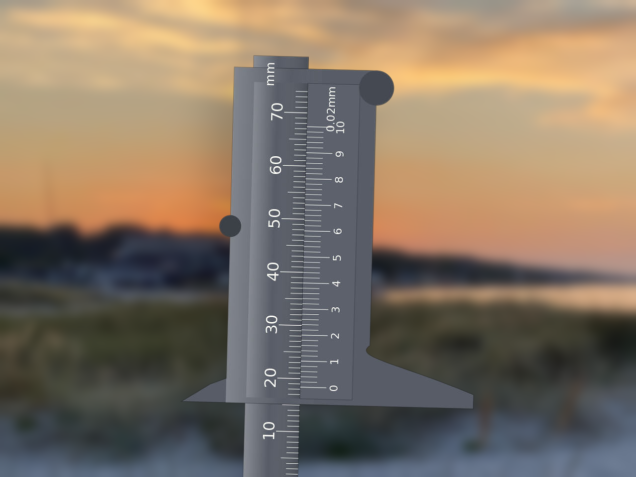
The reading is {"value": 18.4, "unit": "mm"}
